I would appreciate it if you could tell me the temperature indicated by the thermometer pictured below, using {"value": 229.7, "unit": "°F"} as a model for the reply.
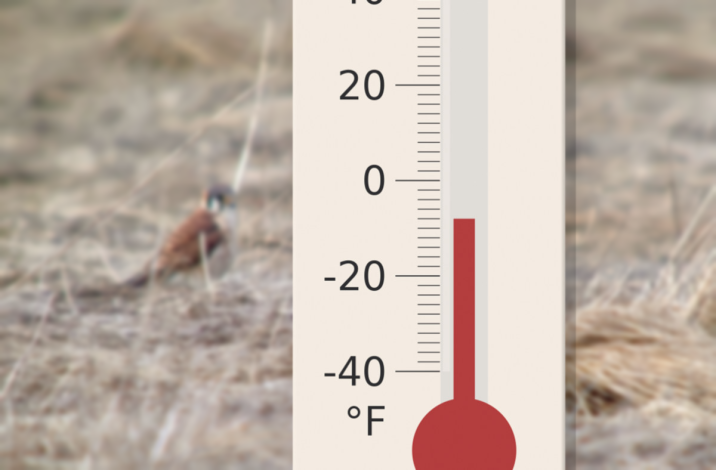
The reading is {"value": -8, "unit": "°F"}
